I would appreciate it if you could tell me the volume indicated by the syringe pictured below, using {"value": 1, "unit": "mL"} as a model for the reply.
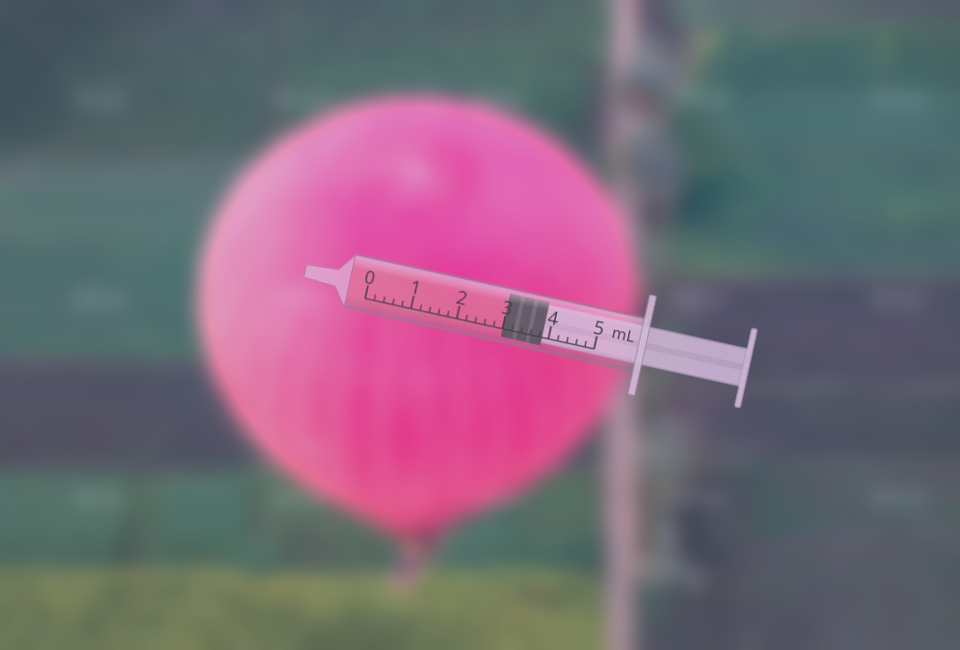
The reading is {"value": 3, "unit": "mL"}
